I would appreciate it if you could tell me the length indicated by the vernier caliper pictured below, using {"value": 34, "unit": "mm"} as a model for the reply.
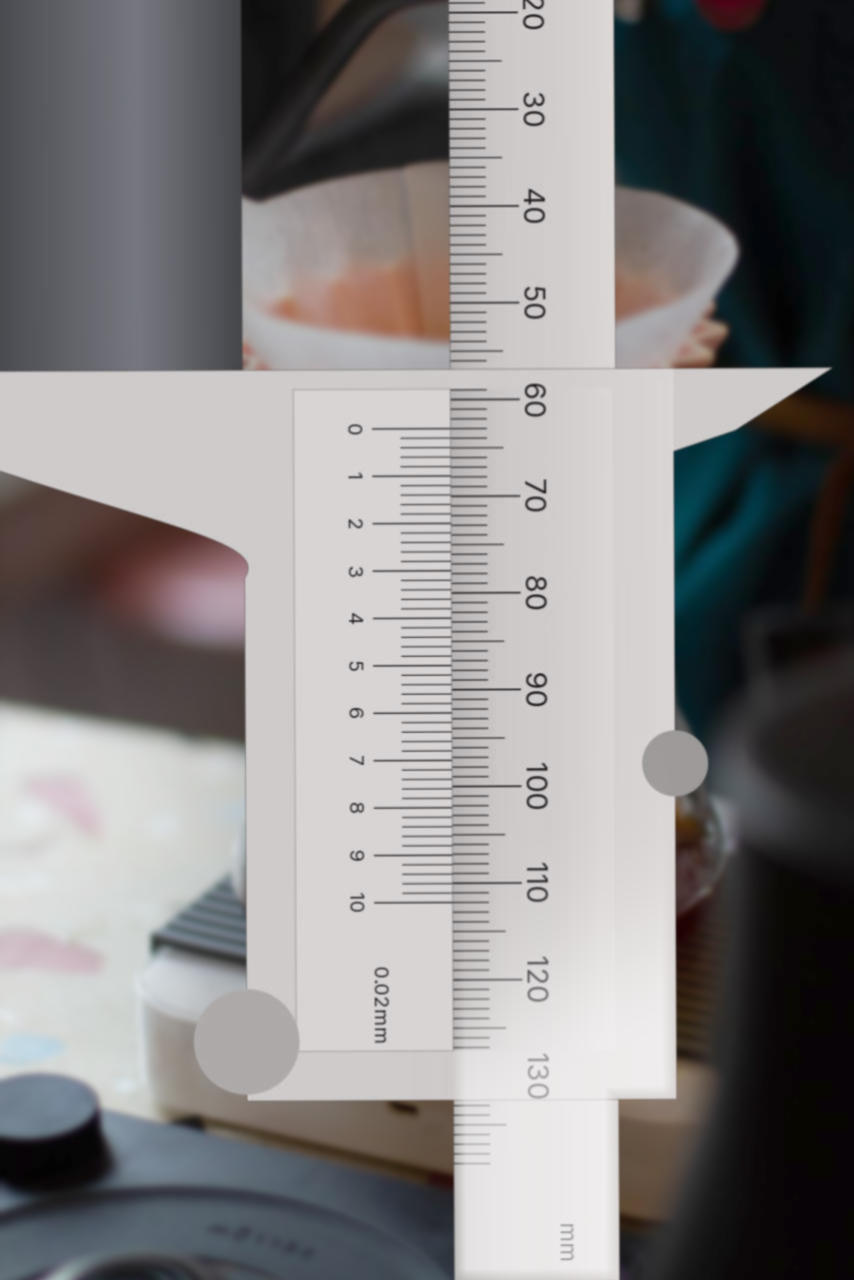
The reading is {"value": 63.0, "unit": "mm"}
